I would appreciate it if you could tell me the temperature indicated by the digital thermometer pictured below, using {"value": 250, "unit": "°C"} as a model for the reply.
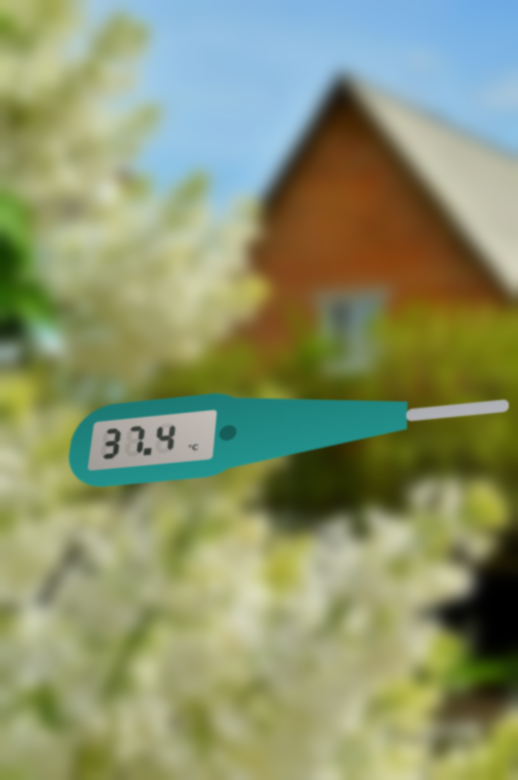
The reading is {"value": 37.4, "unit": "°C"}
